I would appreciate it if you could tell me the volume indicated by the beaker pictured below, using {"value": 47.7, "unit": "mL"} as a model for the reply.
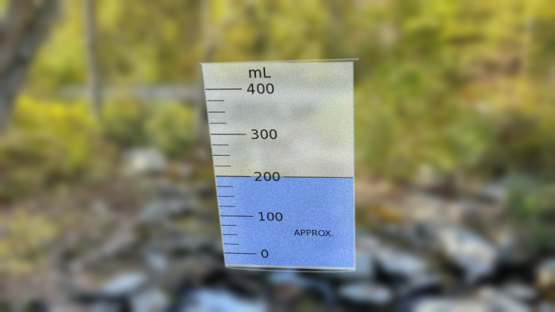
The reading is {"value": 200, "unit": "mL"}
